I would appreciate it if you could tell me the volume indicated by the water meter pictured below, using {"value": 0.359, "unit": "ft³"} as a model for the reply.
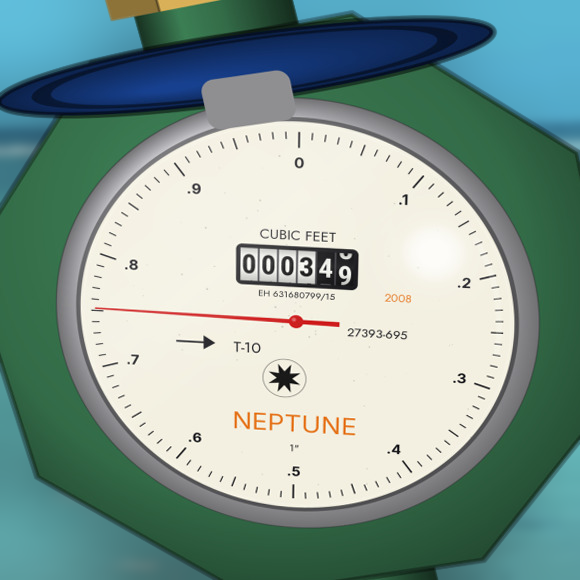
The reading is {"value": 348.75, "unit": "ft³"}
